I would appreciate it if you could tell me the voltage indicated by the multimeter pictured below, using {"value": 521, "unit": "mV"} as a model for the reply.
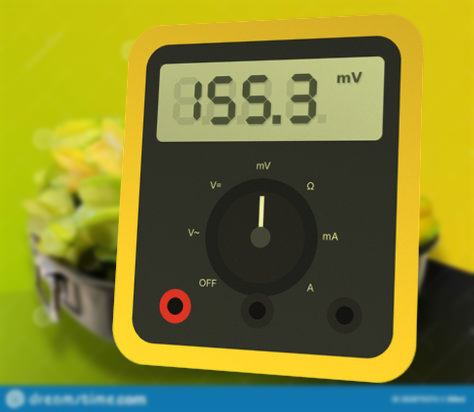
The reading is {"value": 155.3, "unit": "mV"}
